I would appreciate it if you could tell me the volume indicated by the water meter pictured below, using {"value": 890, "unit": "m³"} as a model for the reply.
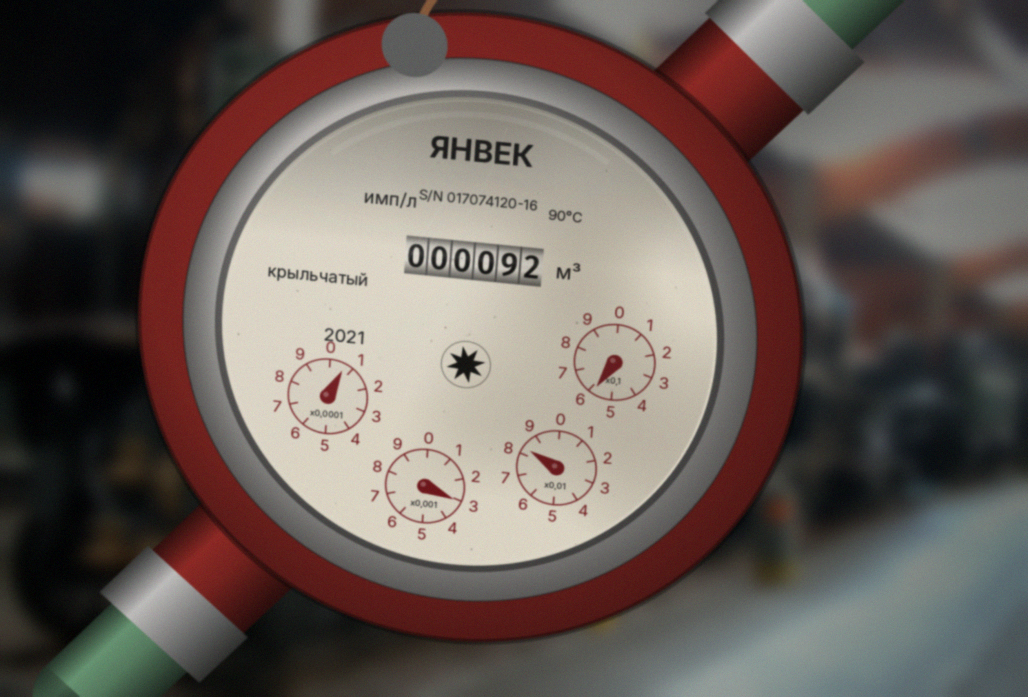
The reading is {"value": 92.5830, "unit": "m³"}
